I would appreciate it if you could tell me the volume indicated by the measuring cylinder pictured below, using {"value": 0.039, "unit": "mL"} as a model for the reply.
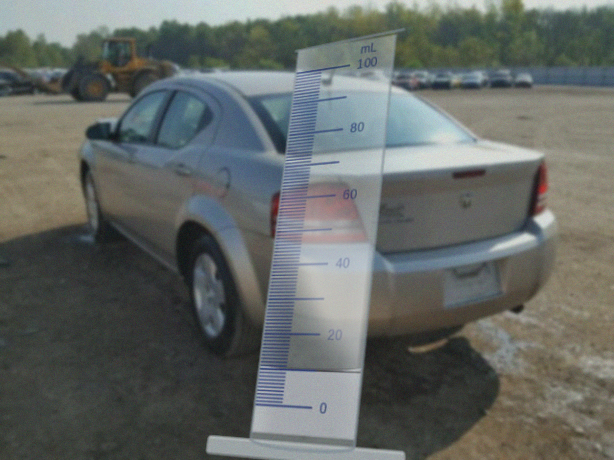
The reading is {"value": 10, "unit": "mL"}
